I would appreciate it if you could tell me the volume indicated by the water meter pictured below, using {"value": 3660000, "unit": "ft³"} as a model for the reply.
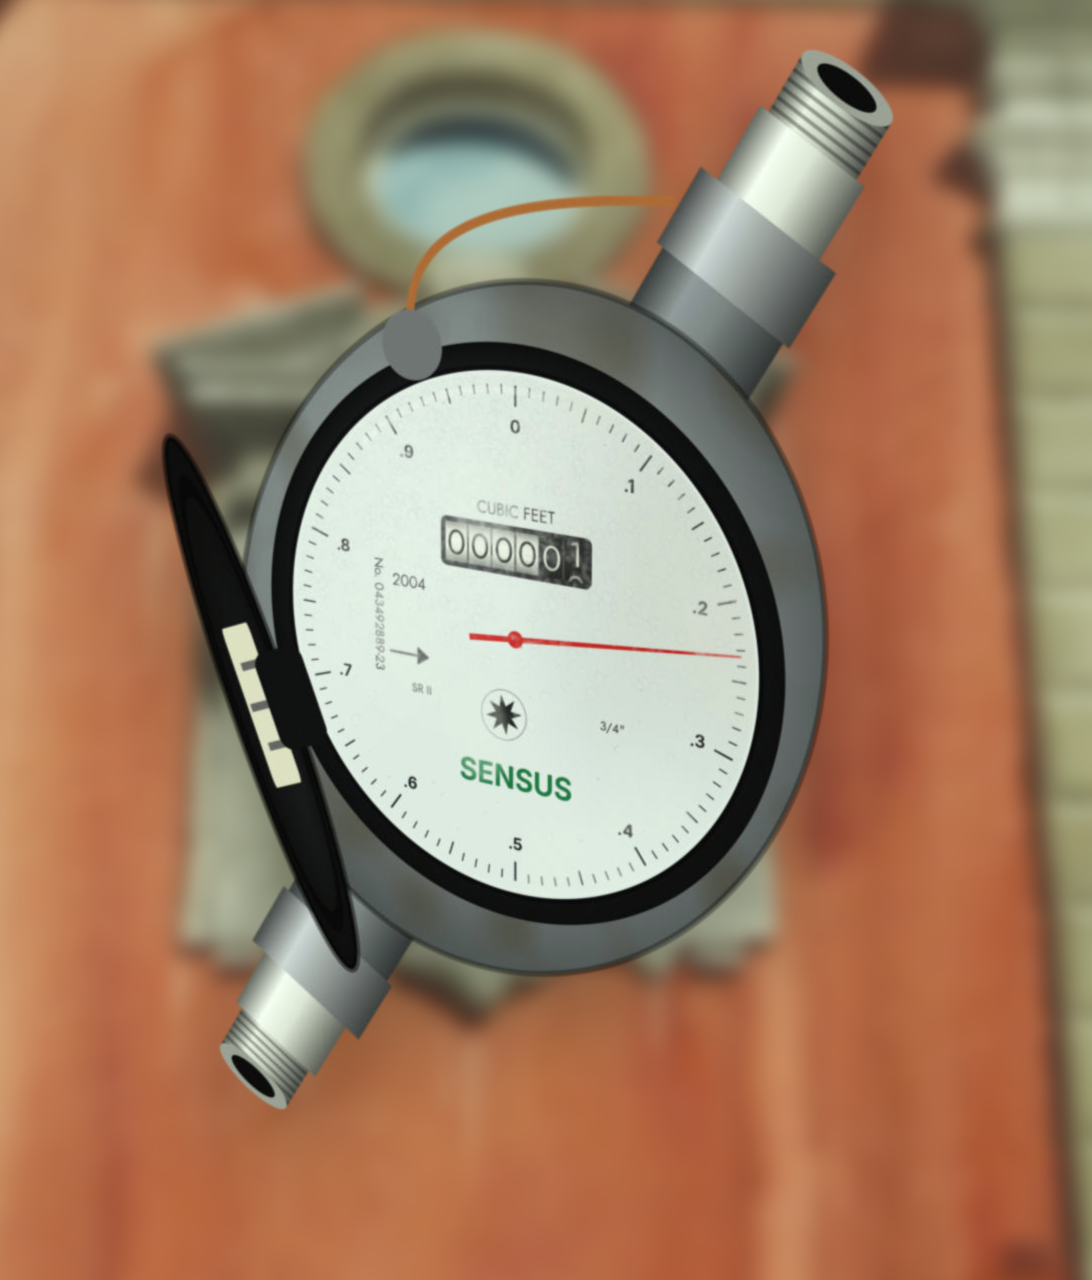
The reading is {"value": 1.23, "unit": "ft³"}
